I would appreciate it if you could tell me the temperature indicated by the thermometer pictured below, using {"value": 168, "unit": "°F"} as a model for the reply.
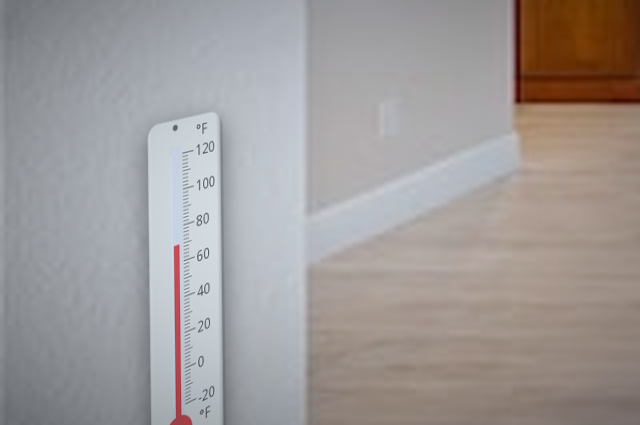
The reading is {"value": 70, "unit": "°F"}
